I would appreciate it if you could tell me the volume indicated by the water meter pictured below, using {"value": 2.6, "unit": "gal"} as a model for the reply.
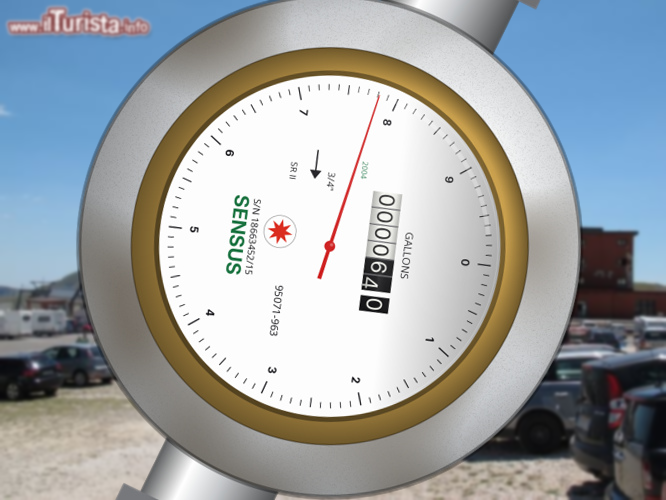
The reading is {"value": 637.8, "unit": "gal"}
